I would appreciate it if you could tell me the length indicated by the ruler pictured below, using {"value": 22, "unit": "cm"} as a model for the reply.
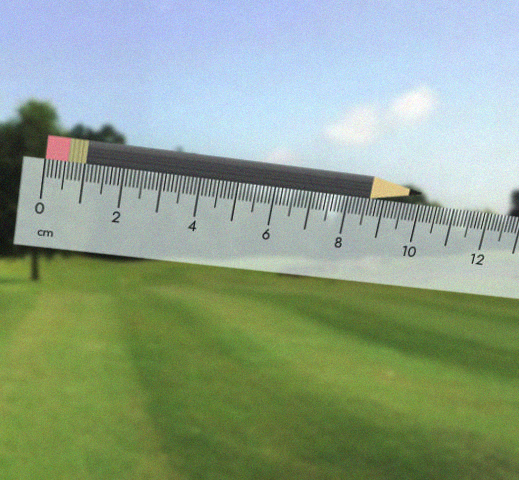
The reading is {"value": 10, "unit": "cm"}
